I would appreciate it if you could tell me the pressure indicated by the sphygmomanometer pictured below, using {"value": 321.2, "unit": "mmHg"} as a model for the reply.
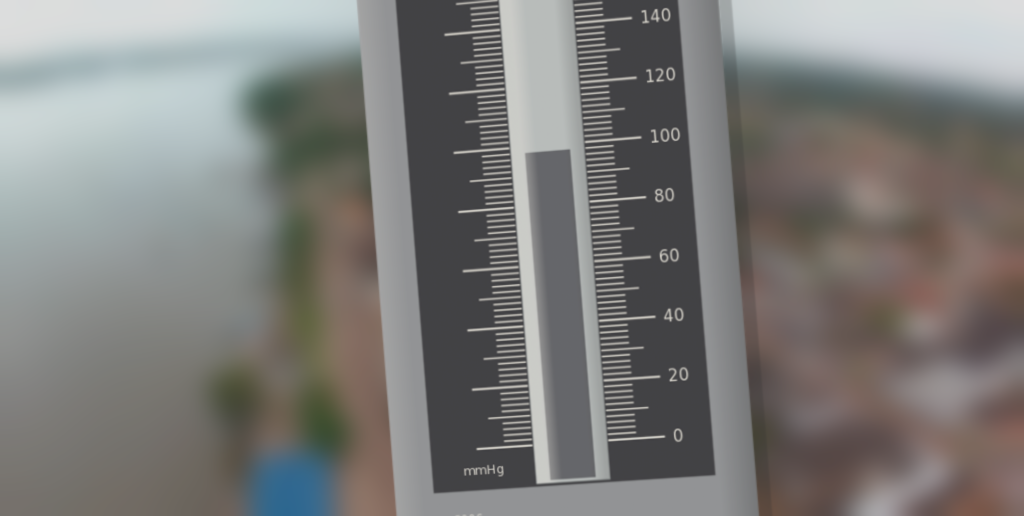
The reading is {"value": 98, "unit": "mmHg"}
